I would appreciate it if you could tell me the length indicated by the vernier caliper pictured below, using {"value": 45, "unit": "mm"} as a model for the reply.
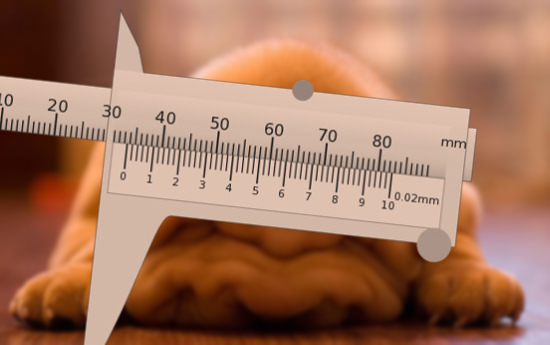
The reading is {"value": 33.5, "unit": "mm"}
